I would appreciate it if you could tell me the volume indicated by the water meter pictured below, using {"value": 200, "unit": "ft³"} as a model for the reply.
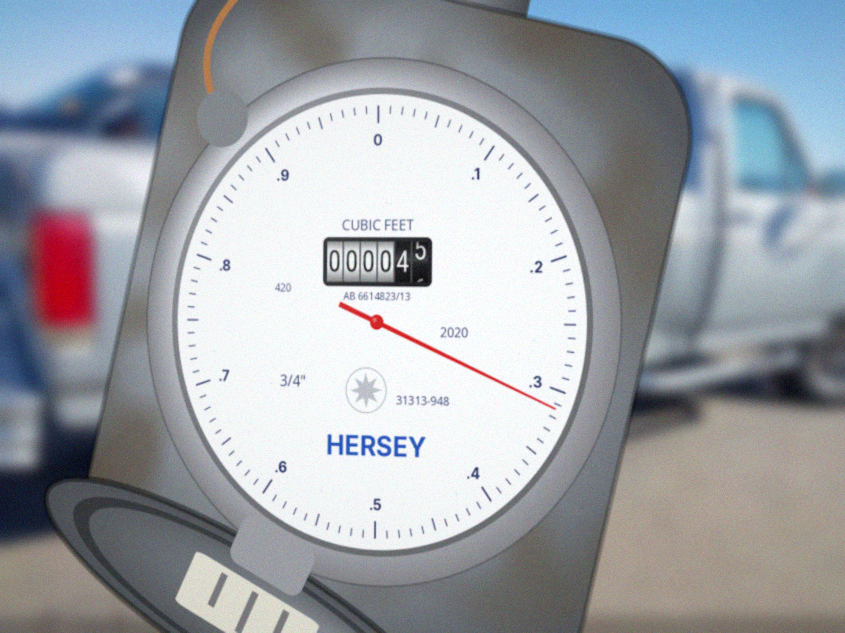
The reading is {"value": 45.31, "unit": "ft³"}
